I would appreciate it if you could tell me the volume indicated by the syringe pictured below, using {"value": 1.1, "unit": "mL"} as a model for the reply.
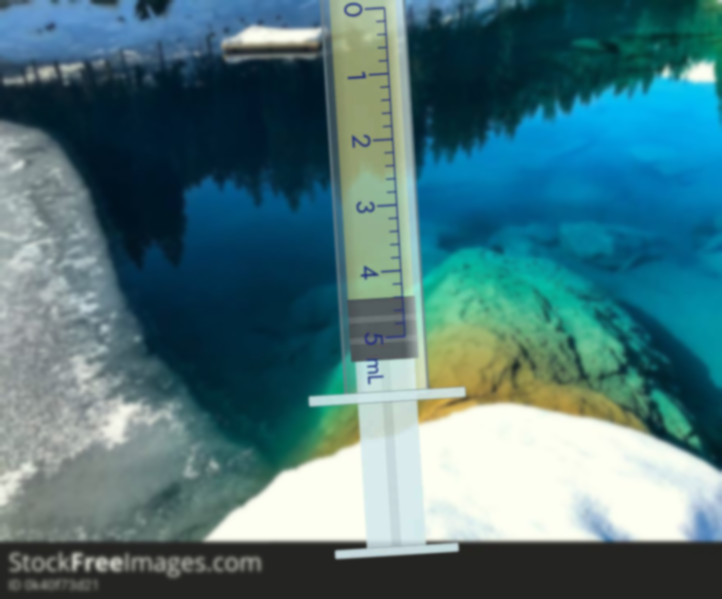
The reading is {"value": 4.4, "unit": "mL"}
